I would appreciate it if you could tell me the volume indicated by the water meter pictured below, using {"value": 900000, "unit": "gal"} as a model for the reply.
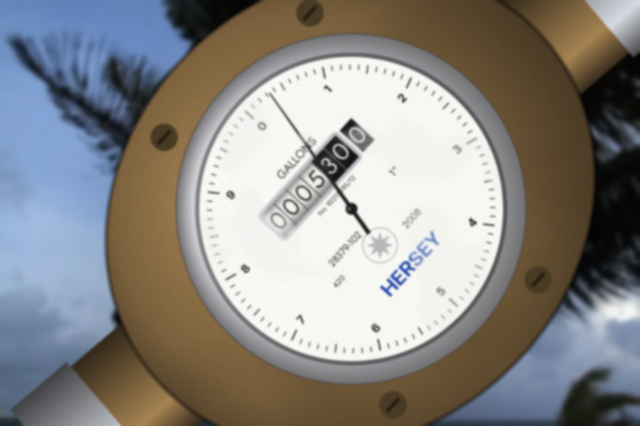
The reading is {"value": 5300.3, "unit": "gal"}
